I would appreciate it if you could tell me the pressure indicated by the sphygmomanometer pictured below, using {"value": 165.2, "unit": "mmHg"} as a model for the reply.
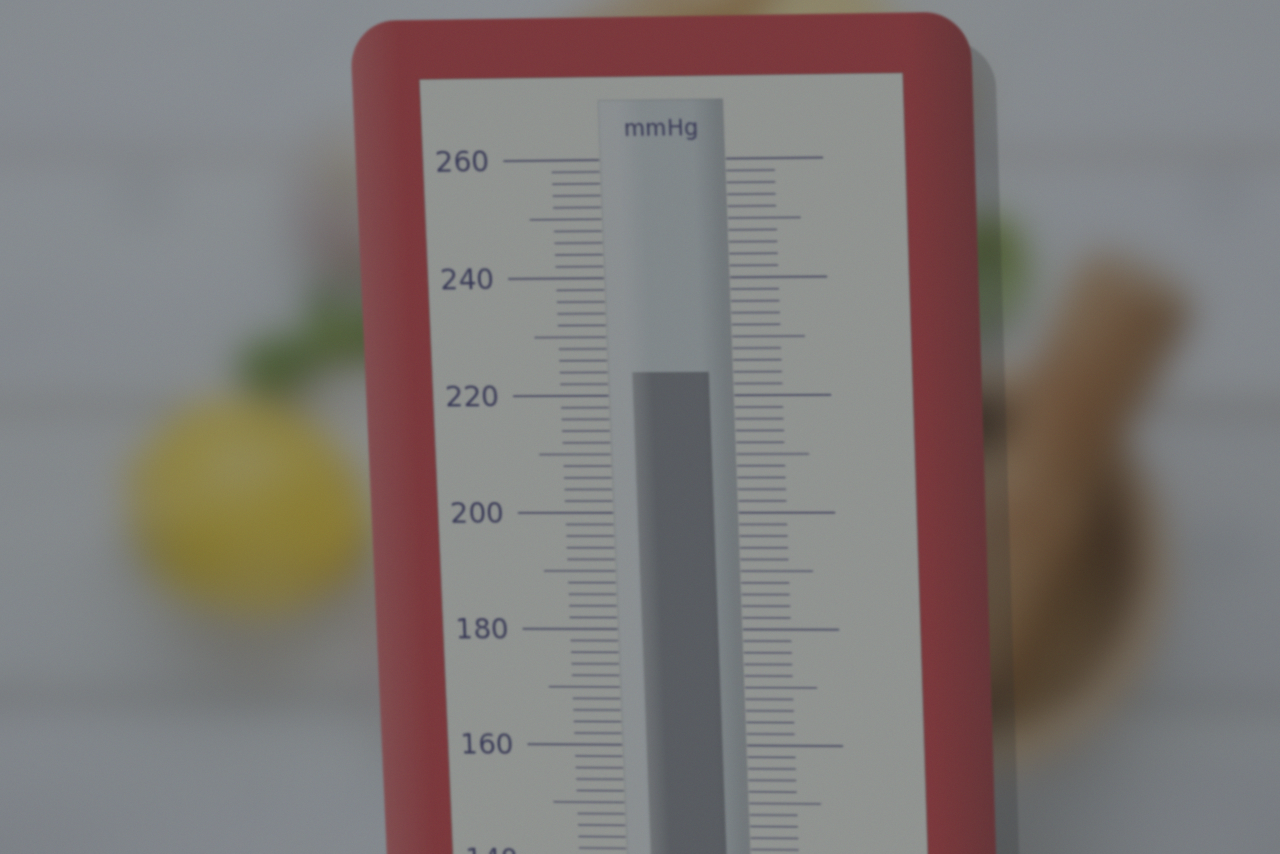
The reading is {"value": 224, "unit": "mmHg"}
